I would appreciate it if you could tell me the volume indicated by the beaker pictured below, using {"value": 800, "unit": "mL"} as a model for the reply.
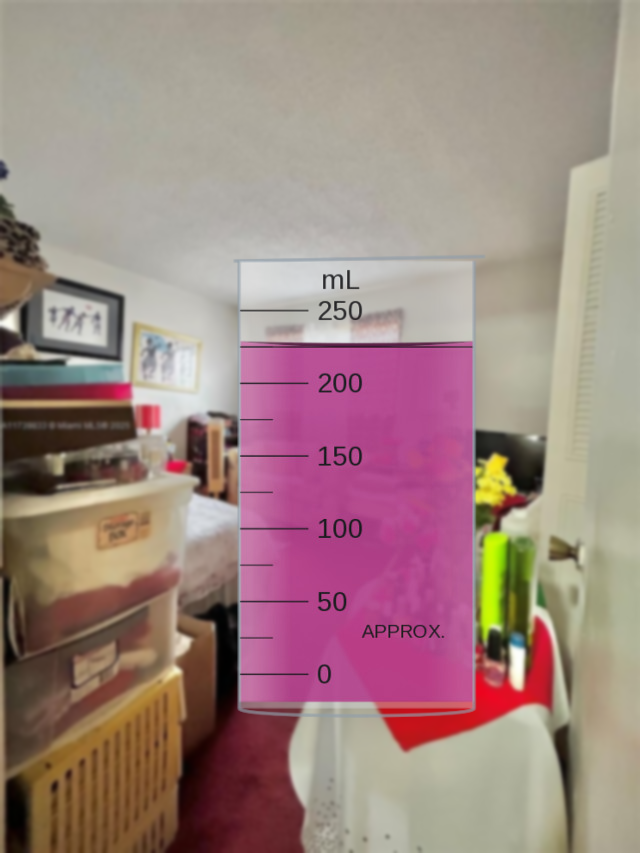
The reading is {"value": 225, "unit": "mL"}
